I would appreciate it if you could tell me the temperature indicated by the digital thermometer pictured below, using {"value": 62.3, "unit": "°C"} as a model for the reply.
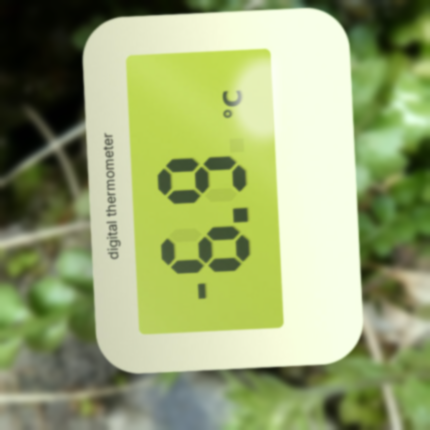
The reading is {"value": -6.9, "unit": "°C"}
